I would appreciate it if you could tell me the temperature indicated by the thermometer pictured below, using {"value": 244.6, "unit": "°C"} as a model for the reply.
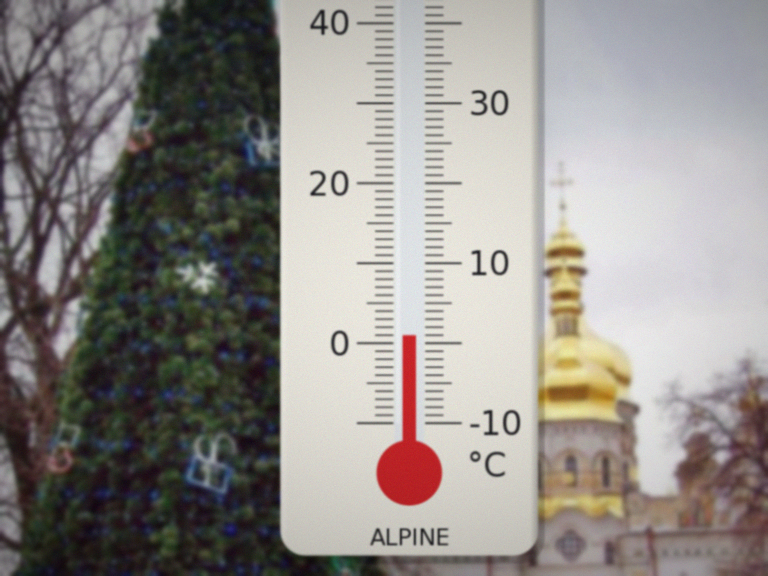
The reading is {"value": 1, "unit": "°C"}
